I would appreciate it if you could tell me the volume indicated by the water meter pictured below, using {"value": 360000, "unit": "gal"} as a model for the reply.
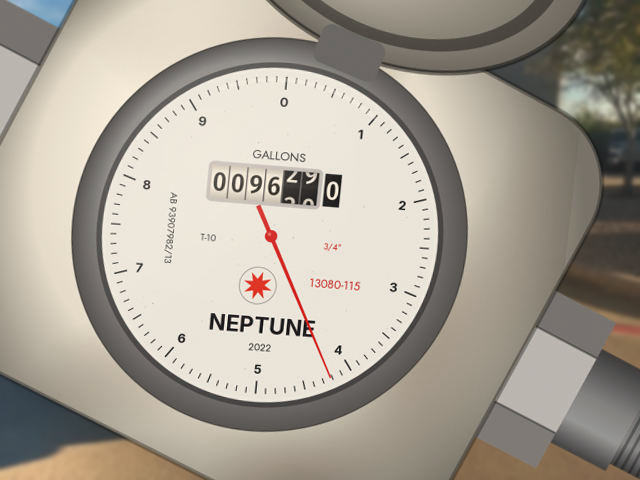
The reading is {"value": 96294.2, "unit": "gal"}
